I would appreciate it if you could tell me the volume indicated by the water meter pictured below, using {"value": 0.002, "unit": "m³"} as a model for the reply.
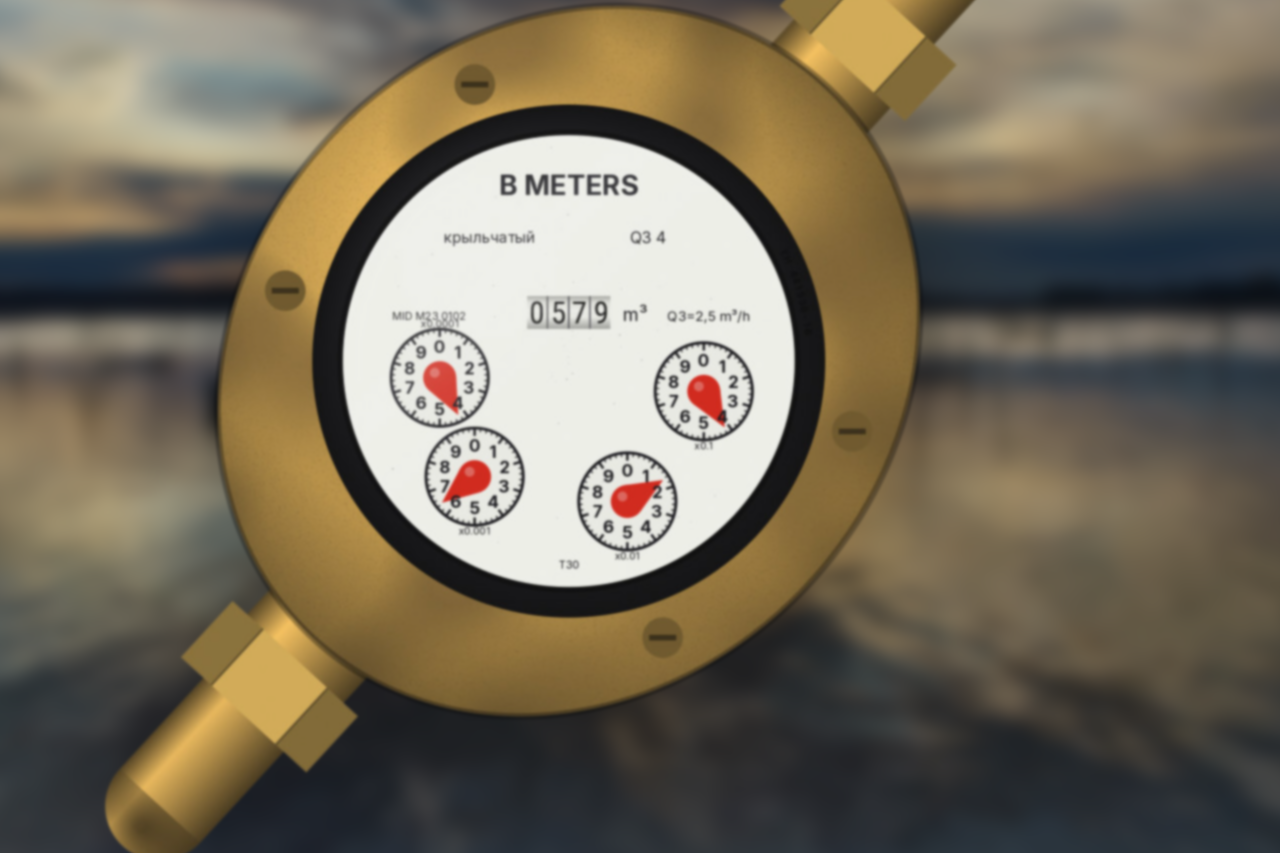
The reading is {"value": 579.4164, "unit": "m³"}
